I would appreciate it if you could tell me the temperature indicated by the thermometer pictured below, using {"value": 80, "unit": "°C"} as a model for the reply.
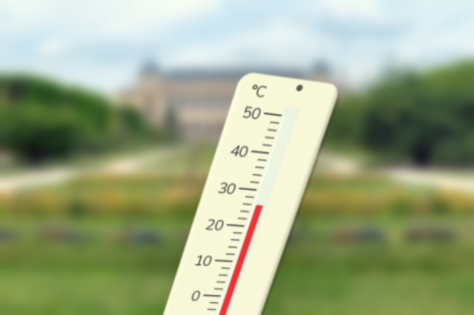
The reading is {"value": 26, "unit": "°C"}
